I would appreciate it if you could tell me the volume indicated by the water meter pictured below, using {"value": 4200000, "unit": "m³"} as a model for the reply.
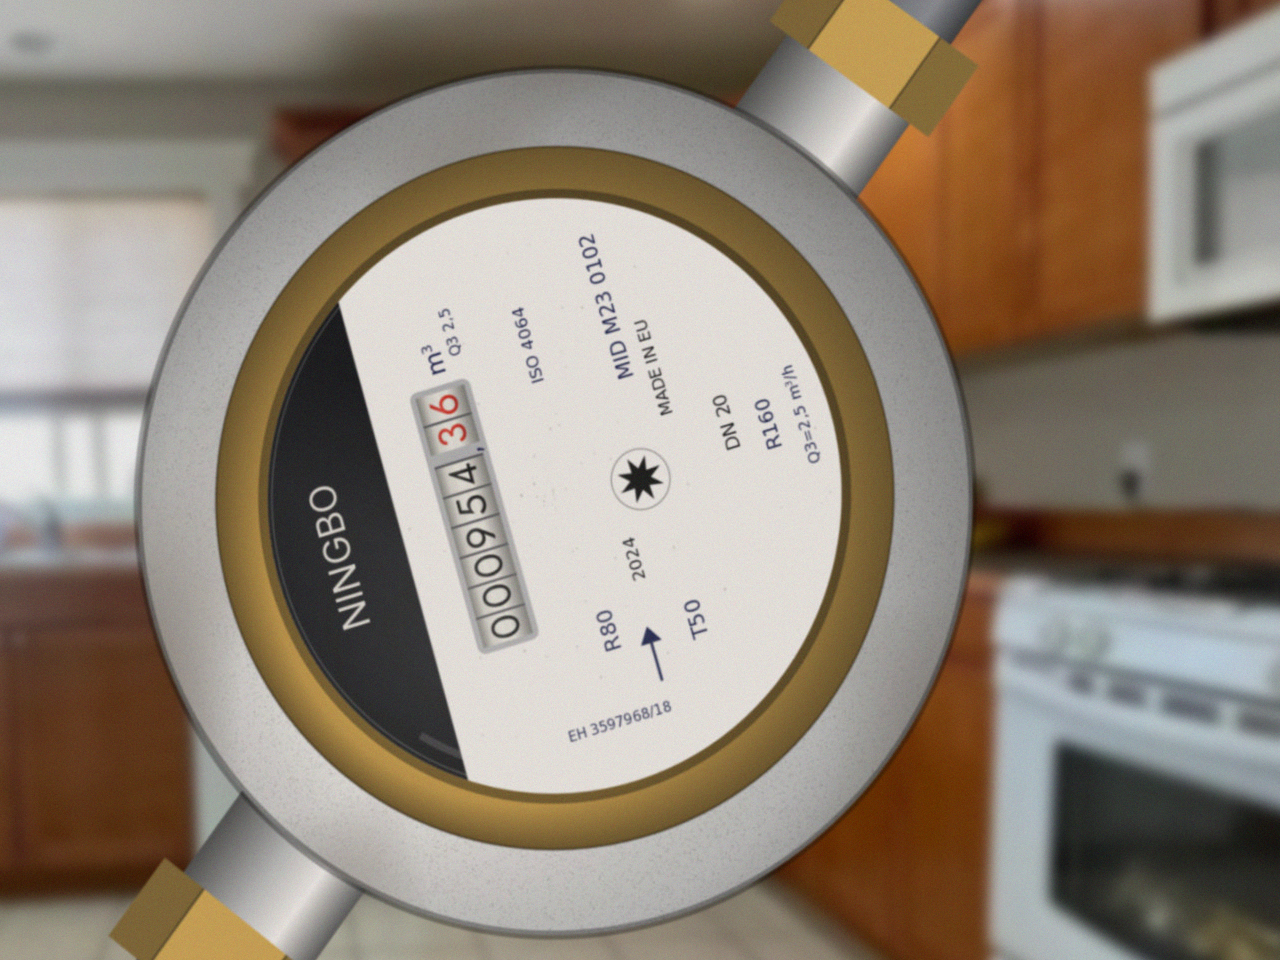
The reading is {"value": 954.36, "unit": "m³"}
